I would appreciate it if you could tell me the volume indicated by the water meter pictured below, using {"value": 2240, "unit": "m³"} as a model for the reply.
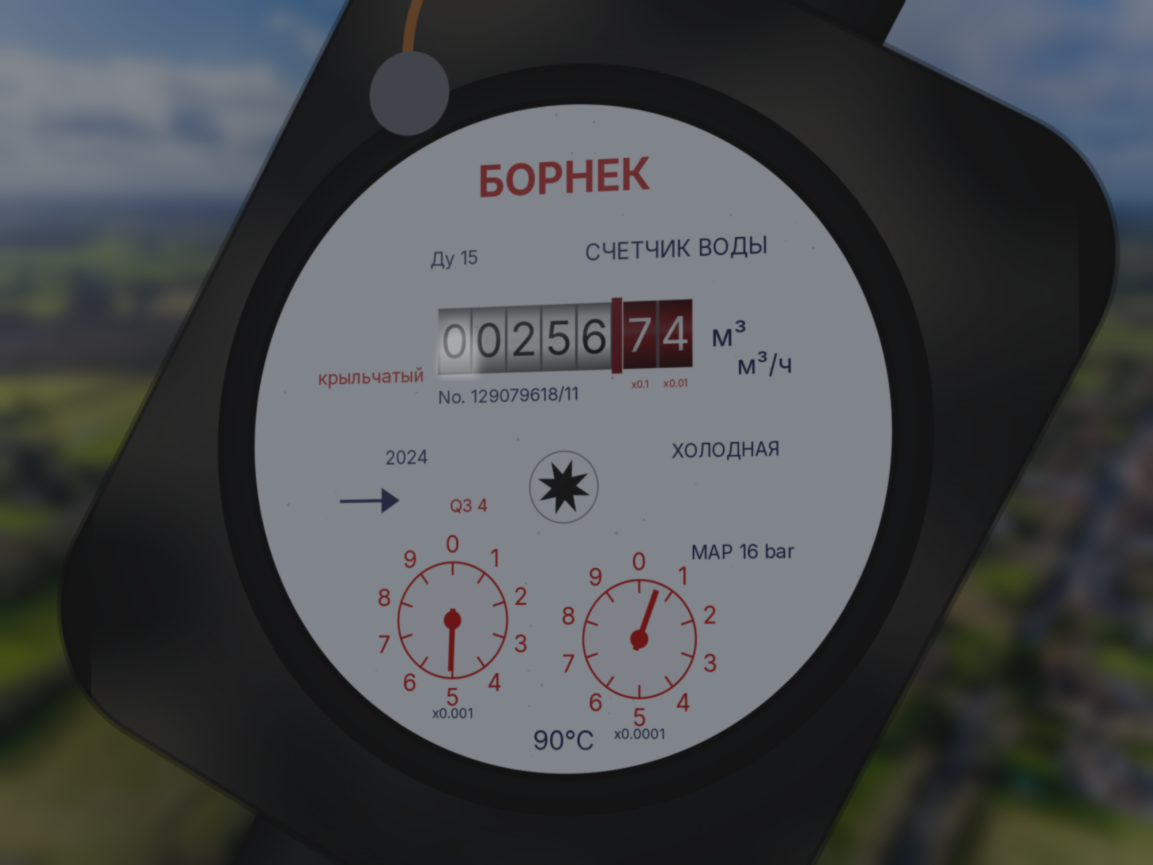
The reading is {"value": 256.7450, "unit": "m³"}
